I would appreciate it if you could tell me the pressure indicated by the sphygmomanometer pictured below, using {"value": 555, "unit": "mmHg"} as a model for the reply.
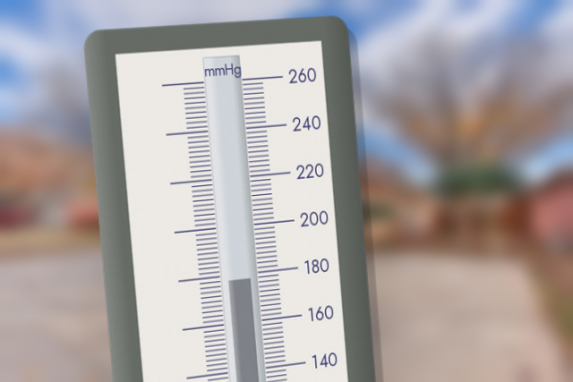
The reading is {"value": 178, "unit": "mmHg"}
